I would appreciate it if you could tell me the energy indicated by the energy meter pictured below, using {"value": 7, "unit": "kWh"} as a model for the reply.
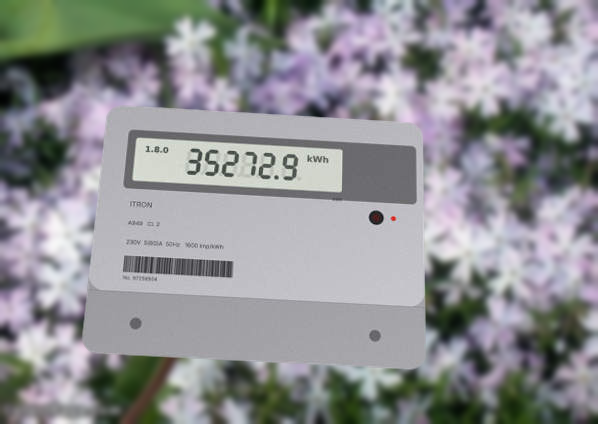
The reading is {"value": 35272.9, "unit": "kWh"}
